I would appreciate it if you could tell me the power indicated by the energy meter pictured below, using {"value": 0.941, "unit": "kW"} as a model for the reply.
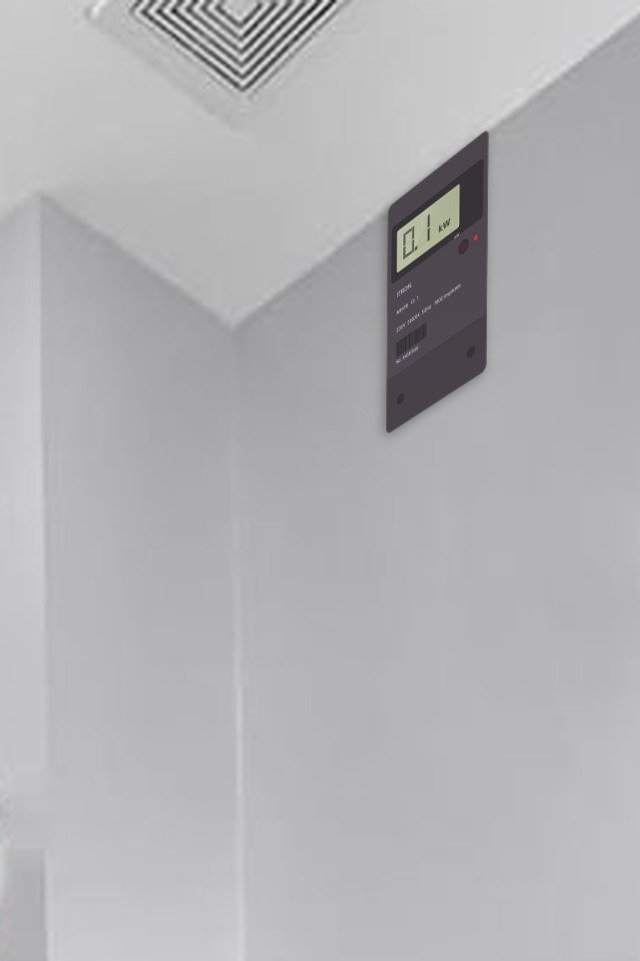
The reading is {"value": 0.1, "unit": "kW"}
